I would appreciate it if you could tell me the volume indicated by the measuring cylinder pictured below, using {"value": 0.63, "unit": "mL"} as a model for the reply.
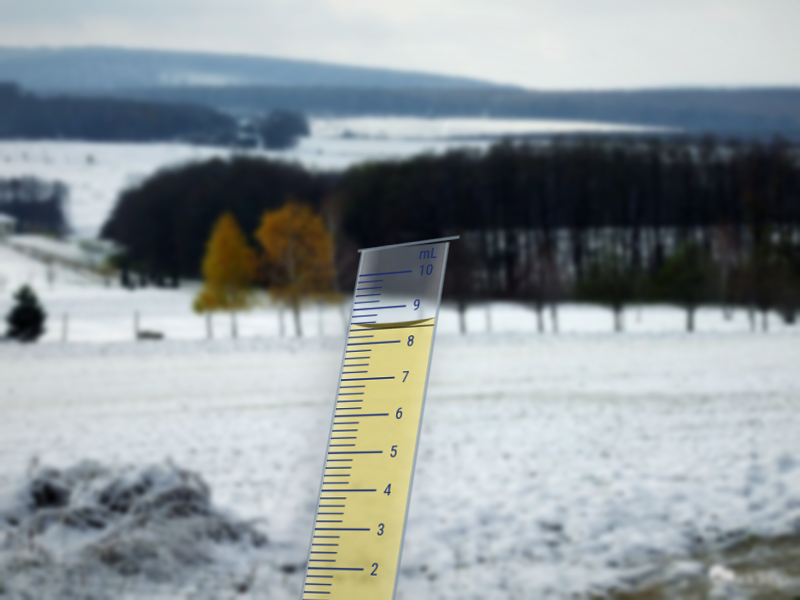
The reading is {"value": 8.4, "unit": "mL"}
